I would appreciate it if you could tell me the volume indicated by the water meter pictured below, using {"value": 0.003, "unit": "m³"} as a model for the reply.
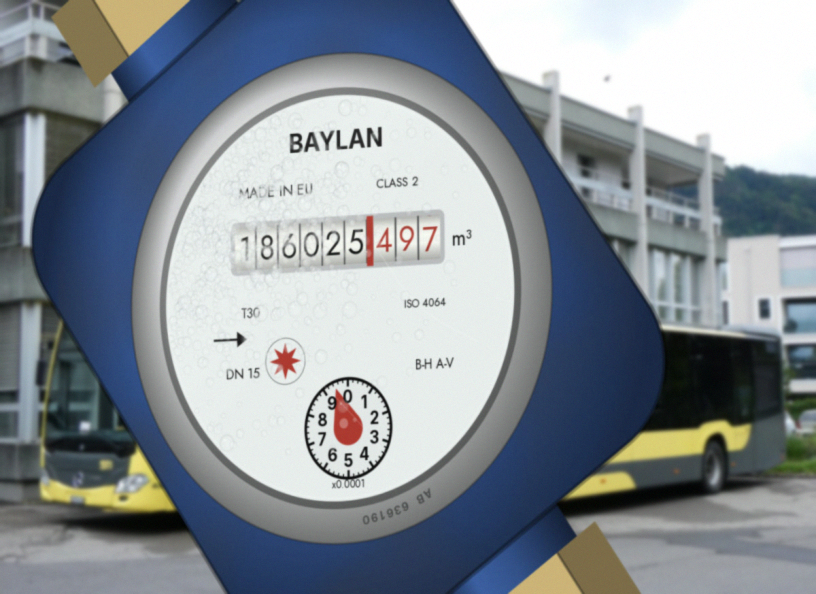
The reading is {"value": 186025.4969, "unit": "m³"}
